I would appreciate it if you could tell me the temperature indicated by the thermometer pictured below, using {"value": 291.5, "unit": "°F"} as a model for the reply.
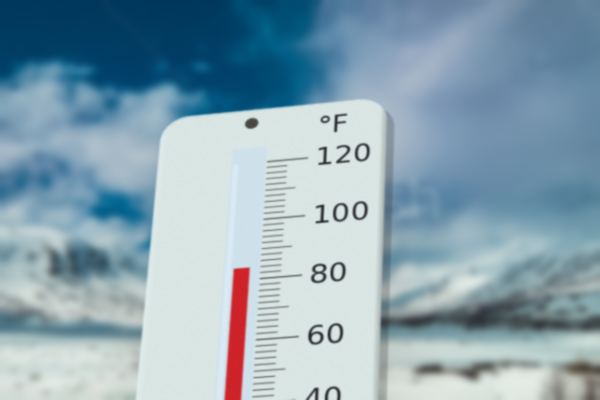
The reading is {"value": 84, "unit": "°F"}
